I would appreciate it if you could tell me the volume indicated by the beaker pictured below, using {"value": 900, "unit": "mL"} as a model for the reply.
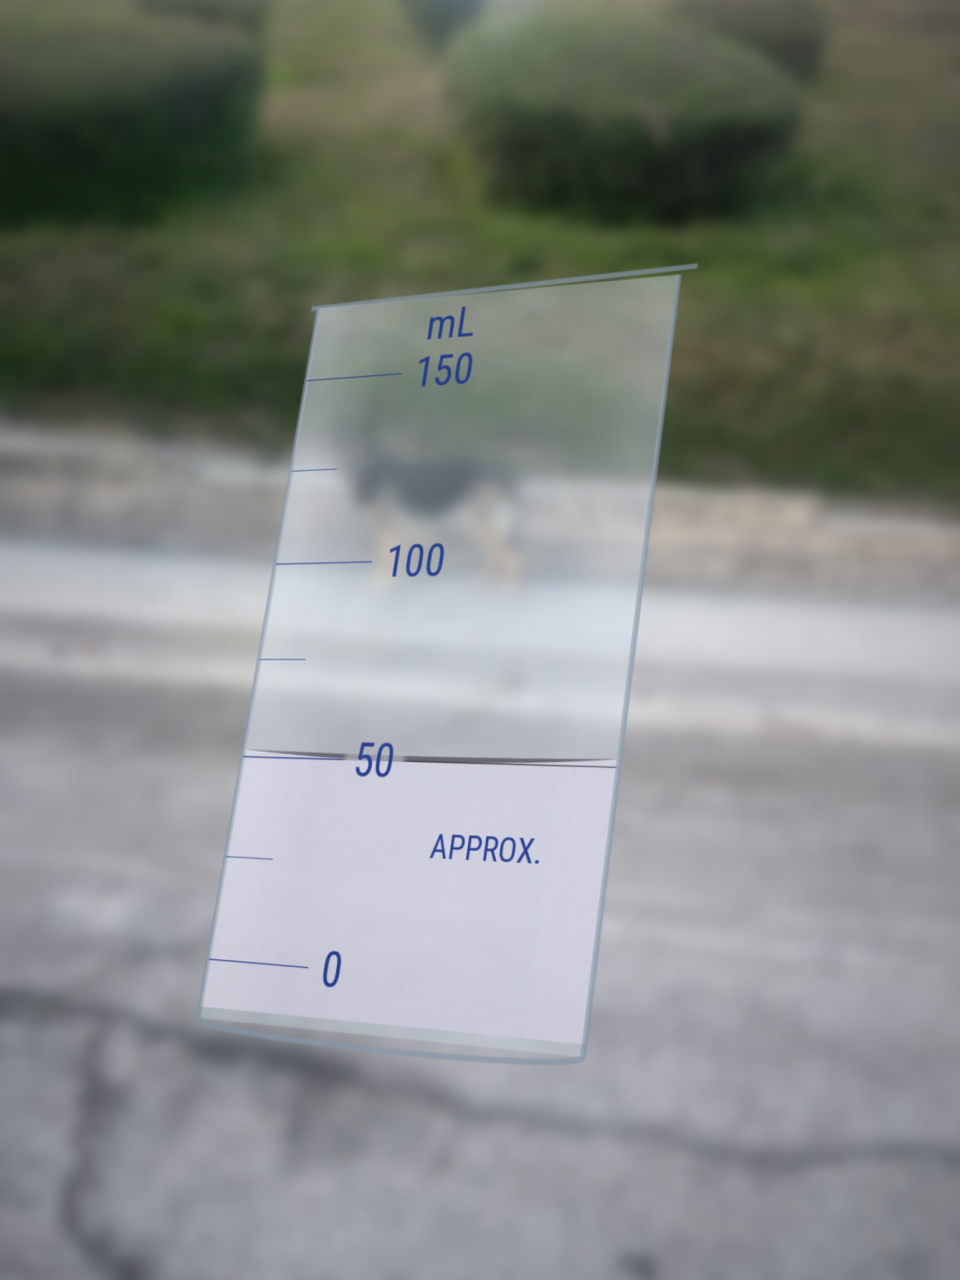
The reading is {"value": 50, "unit": "mL"}
